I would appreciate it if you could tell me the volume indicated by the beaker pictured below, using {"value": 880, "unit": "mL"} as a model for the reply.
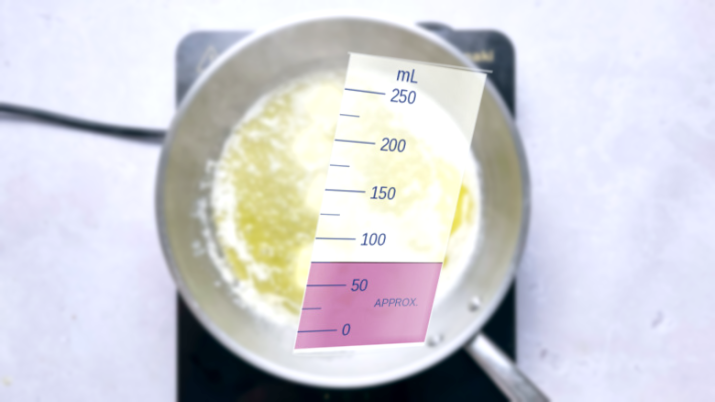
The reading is {"value": 75, "unit": "mL"}
